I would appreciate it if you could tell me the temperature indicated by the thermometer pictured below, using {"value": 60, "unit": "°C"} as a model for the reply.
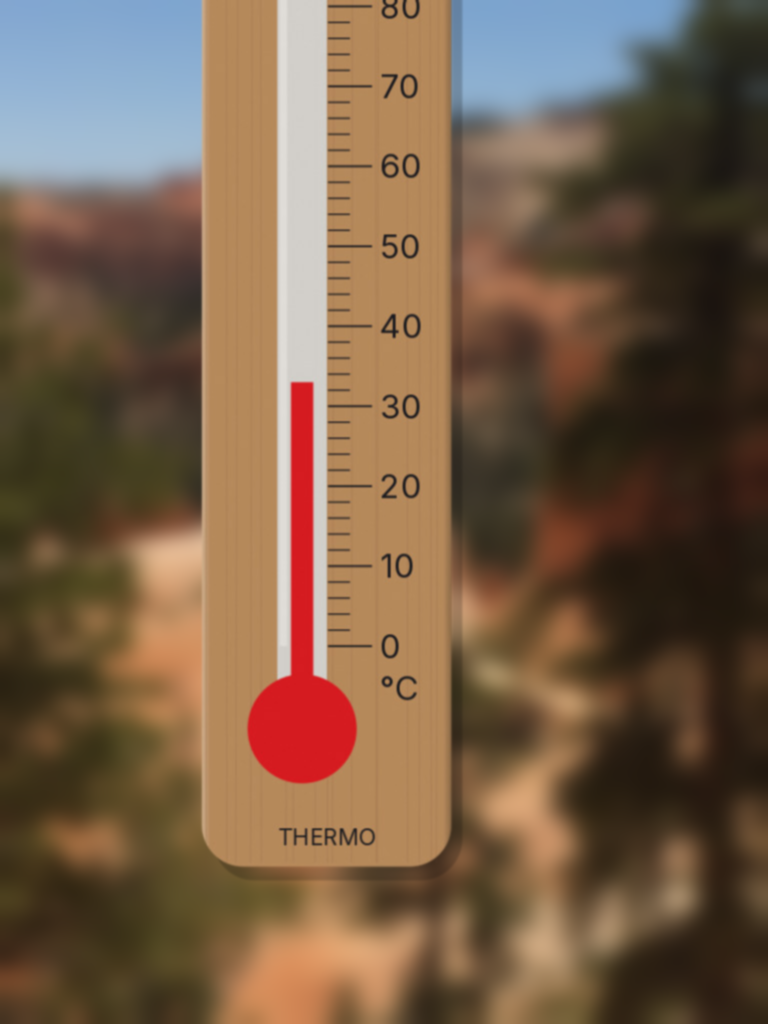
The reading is {"value": 33, "unit": "°C"}
